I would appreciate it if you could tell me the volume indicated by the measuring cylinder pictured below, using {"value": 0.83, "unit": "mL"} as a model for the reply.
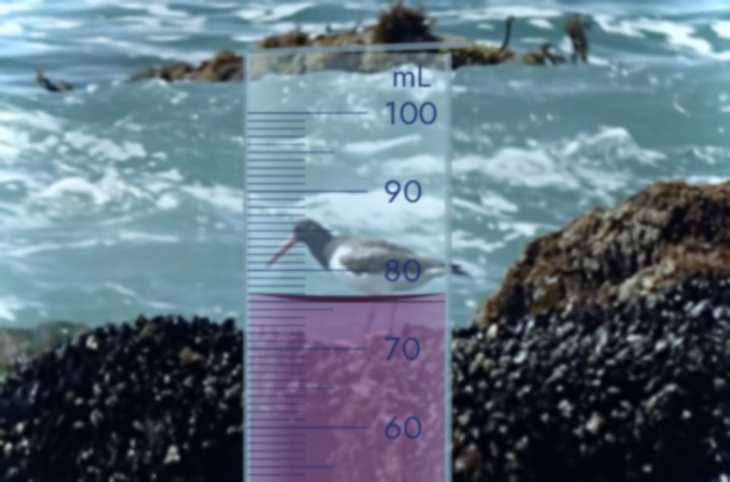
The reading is {"value": 76, "unit": "mL"}
